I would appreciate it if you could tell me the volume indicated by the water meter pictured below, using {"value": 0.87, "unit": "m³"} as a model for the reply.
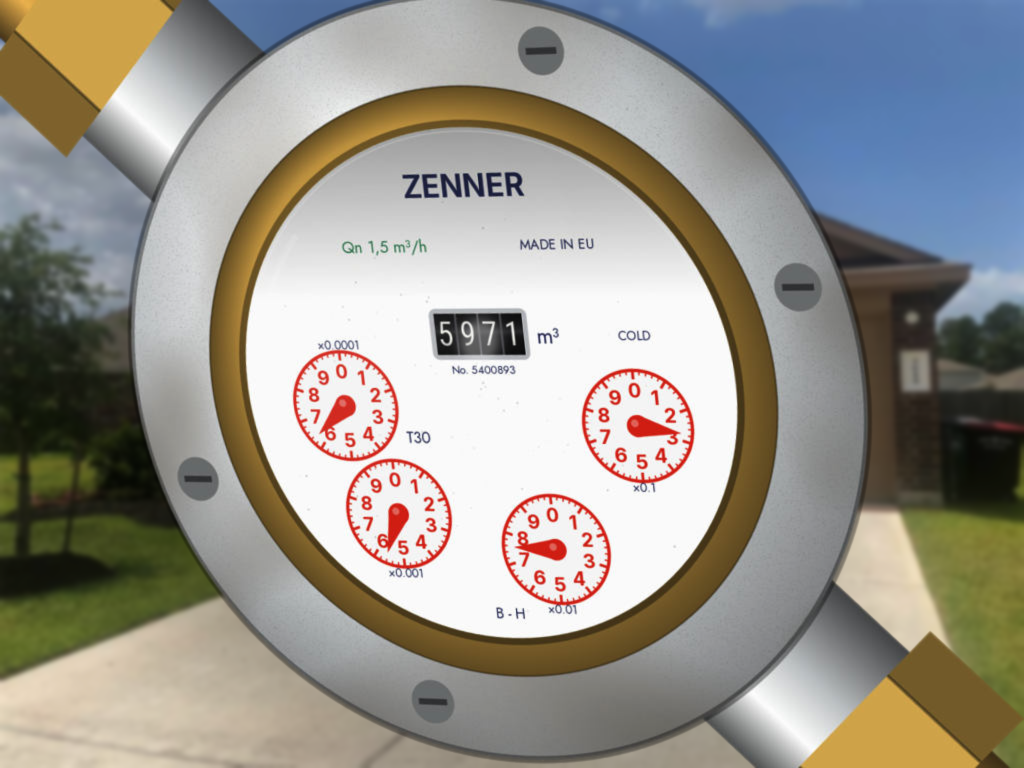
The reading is {"value": 5971.2756, "unit": "m³"}
